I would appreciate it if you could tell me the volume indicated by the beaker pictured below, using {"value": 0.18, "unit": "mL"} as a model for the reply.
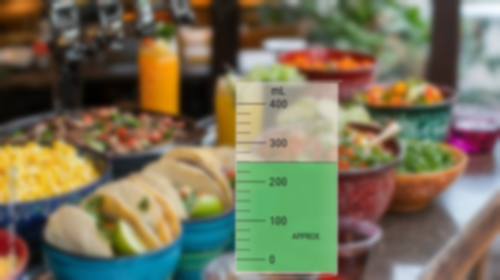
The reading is {"value": 250, "unit": "mL"}
